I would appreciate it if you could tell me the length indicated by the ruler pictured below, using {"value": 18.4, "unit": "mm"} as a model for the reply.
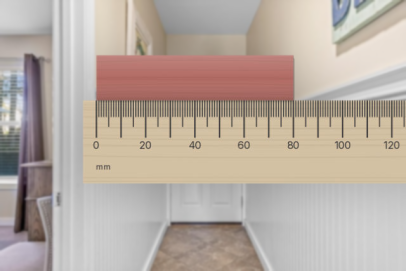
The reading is {"value": 80, "unit": "mm"}
